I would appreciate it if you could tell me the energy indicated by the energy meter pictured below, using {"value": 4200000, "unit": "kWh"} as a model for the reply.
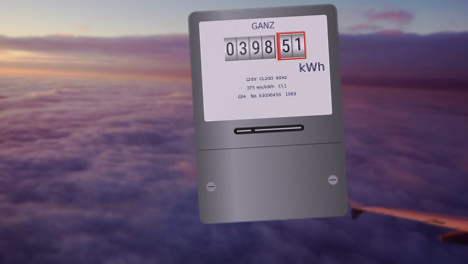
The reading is {"value": 398.51, "unit": "kWh"}
